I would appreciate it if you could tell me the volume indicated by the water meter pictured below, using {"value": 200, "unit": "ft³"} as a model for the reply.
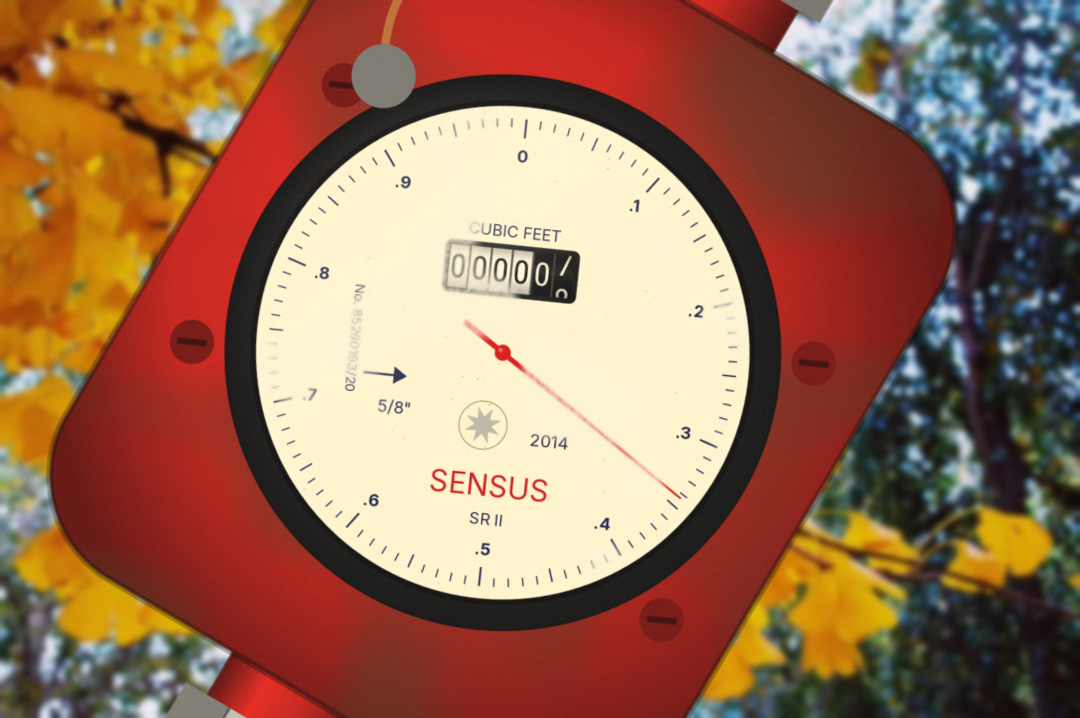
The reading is {"value": 7.34, "unit": "ft³"}
